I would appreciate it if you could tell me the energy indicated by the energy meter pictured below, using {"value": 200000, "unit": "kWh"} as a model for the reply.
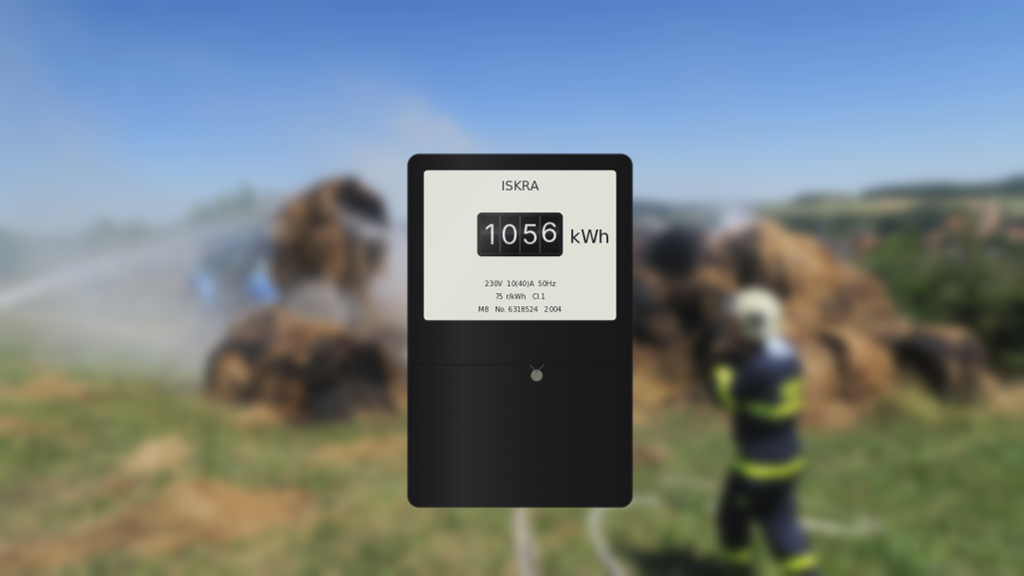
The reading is {"value": 1056, "unit": "kWh"}
